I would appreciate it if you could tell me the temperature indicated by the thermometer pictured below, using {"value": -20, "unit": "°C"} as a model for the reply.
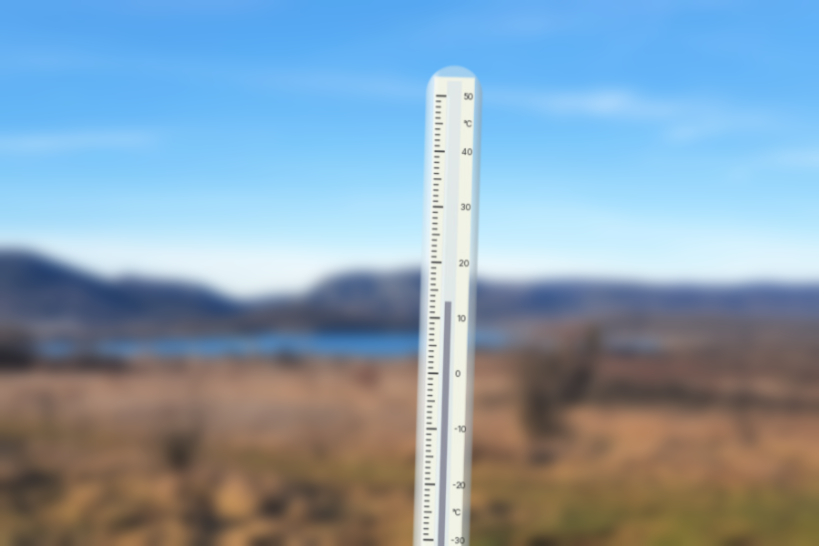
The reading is {"value": 13, "unit": "°C"}
